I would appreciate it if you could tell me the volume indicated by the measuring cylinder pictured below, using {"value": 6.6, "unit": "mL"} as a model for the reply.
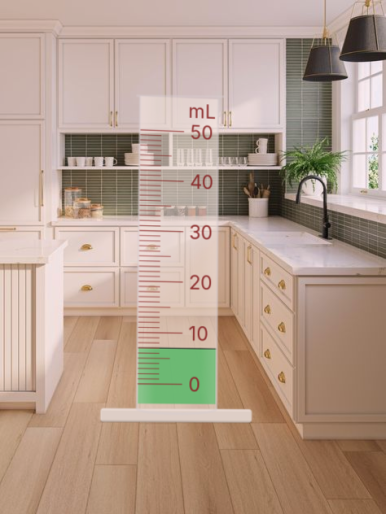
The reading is {"value": 7, "unit": "mL"}
